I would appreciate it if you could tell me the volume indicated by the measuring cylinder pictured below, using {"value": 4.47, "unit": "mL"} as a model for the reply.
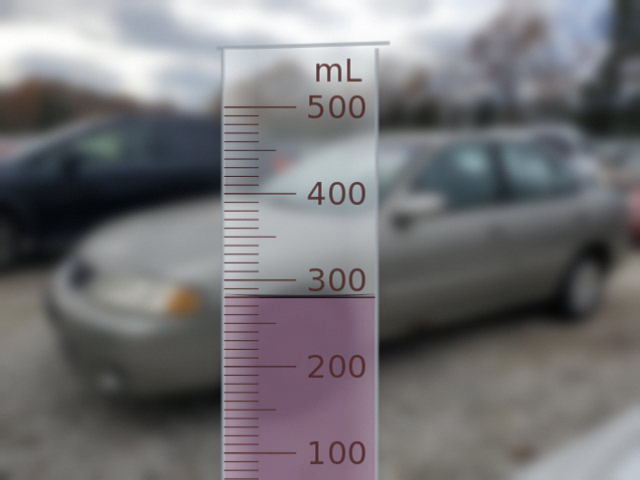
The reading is {"value": 280, "unit": "mL"}
